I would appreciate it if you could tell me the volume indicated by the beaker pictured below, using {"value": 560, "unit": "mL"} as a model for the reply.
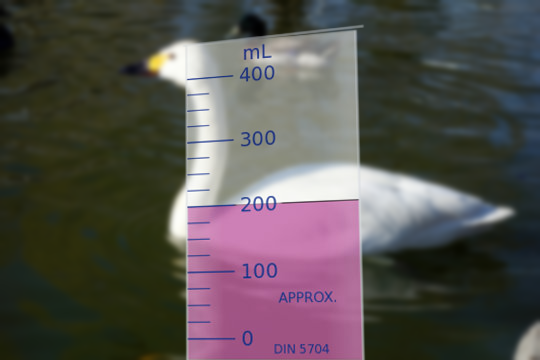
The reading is {"value": 200, "unit": "mL"}
